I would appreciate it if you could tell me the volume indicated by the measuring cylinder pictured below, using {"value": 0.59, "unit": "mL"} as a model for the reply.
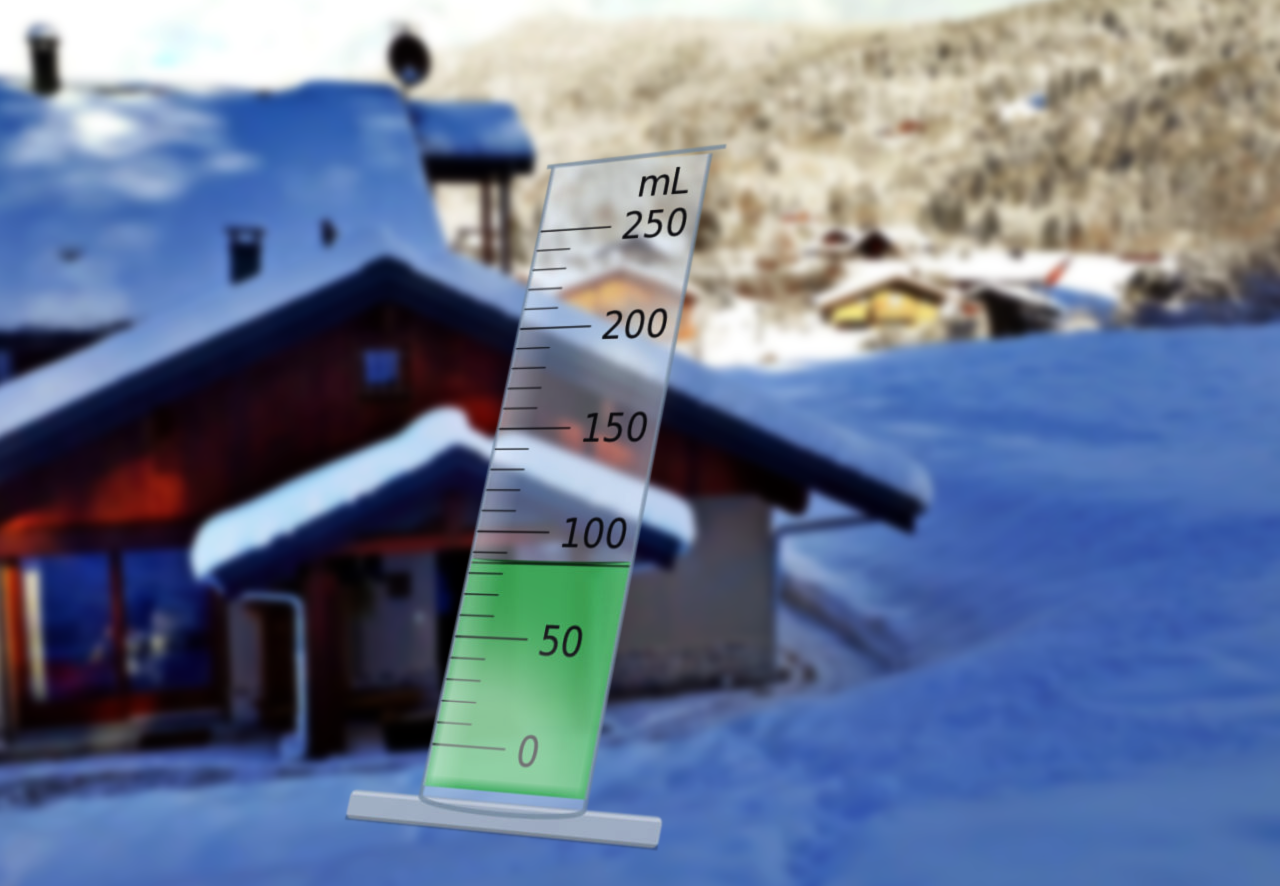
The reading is {"value": 85, "unit": "mL"}
